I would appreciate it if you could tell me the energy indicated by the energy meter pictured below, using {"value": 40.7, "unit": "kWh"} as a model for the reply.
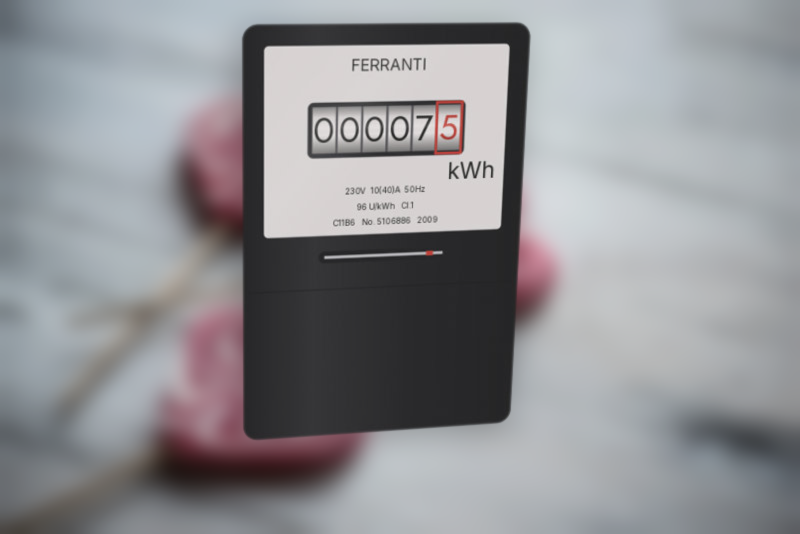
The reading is {"value": 7.5, "unit": "kWh"}
